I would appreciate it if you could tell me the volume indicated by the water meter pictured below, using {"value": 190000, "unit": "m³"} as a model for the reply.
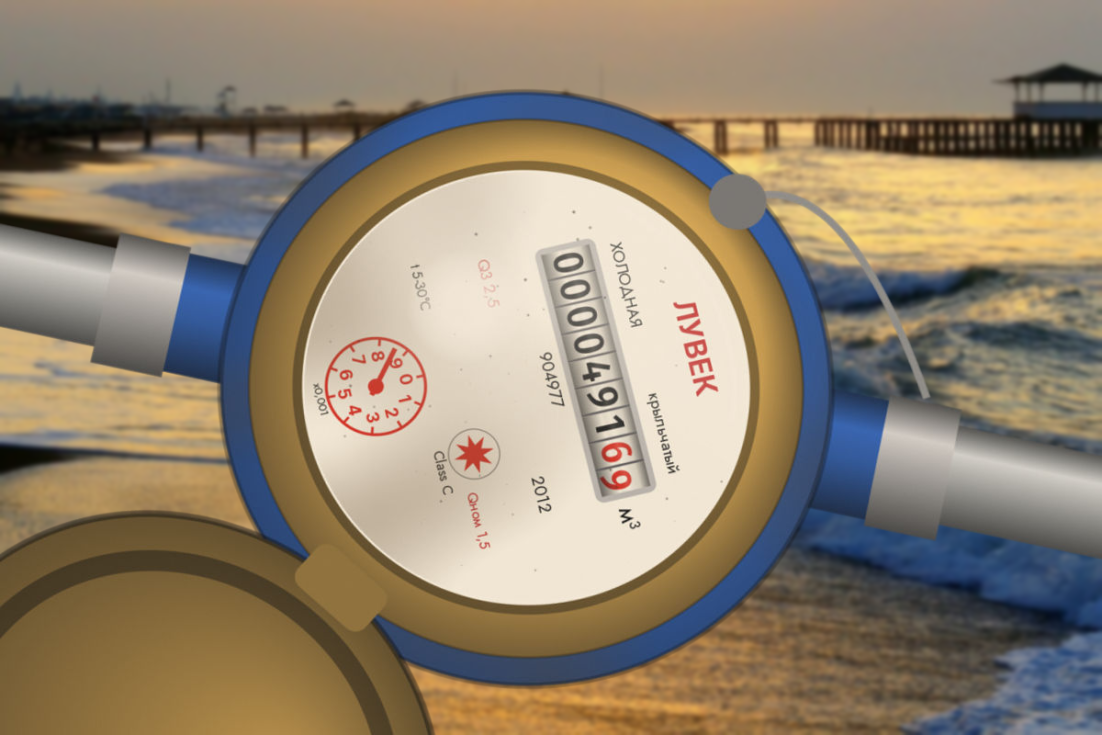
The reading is {"value": 491.688, "unit": "m³"}
